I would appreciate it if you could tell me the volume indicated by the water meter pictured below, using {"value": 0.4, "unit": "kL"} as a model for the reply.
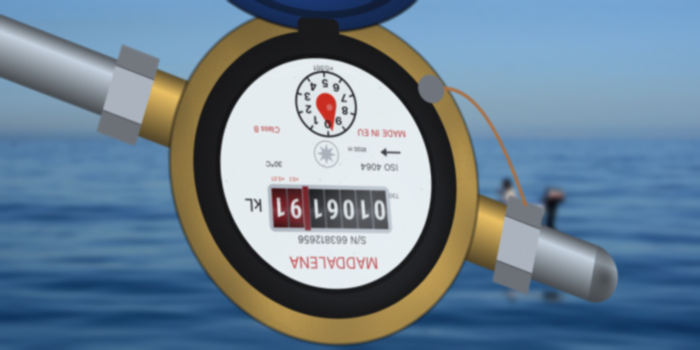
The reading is {"value": 1061.909, "unit": "kL"}
